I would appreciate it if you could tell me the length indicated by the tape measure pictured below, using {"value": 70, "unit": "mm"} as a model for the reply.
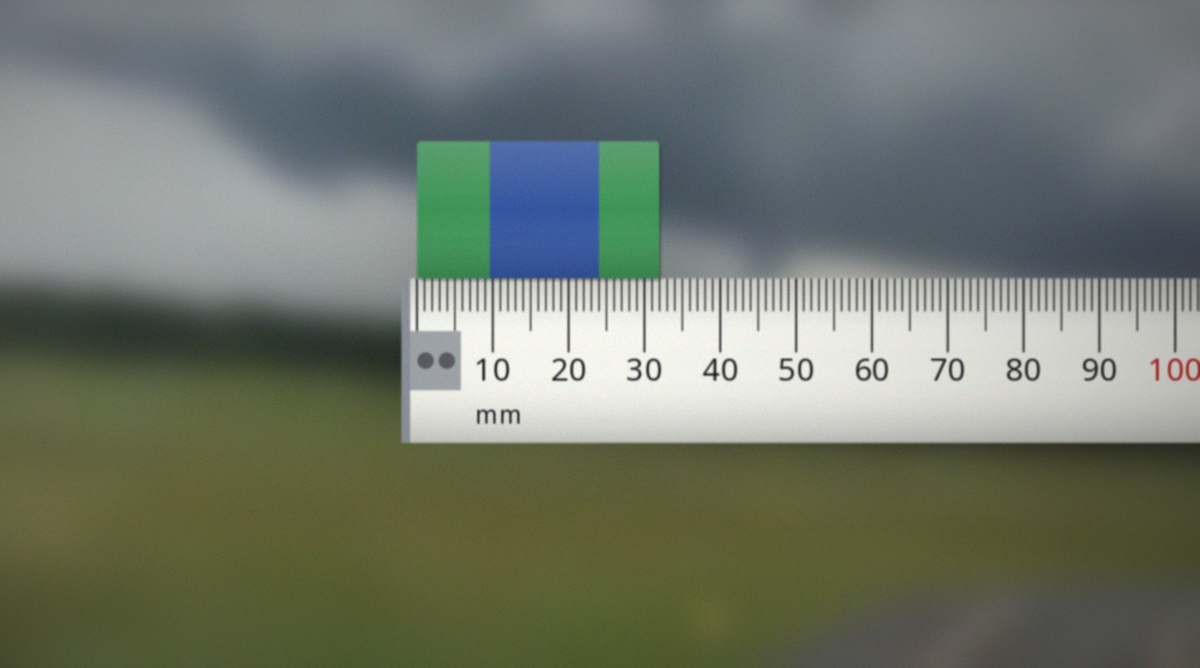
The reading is {"value": 32, "unit": "mm"}
